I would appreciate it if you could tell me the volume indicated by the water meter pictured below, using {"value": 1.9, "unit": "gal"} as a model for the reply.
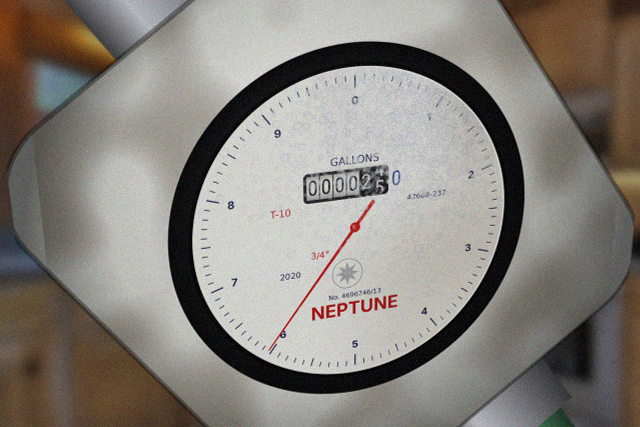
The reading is {"value": 246.0, "unit": "gal"}
